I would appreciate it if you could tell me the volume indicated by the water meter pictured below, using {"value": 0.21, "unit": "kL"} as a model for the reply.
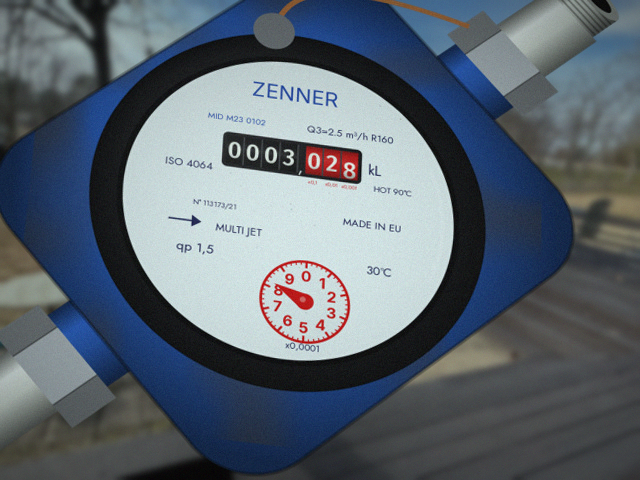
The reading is {"value": 3.0278, "unit": "kL"}
